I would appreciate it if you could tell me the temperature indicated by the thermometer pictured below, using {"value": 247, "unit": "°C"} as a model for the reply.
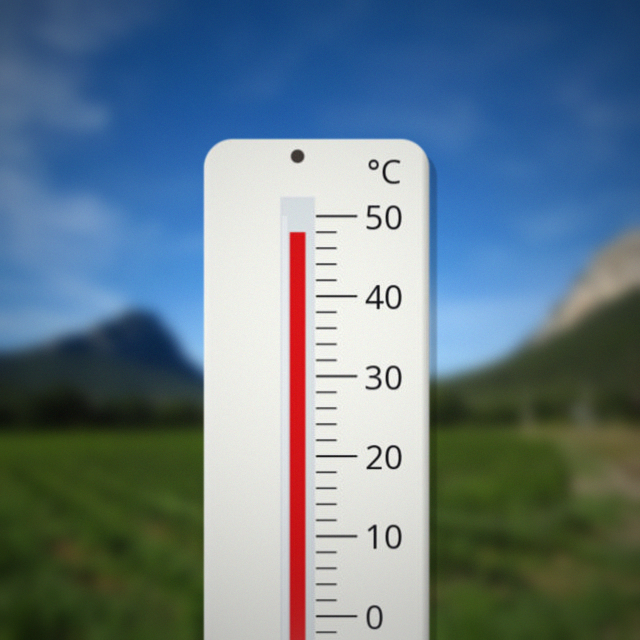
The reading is {"value": 48, "unit": "°C"}
